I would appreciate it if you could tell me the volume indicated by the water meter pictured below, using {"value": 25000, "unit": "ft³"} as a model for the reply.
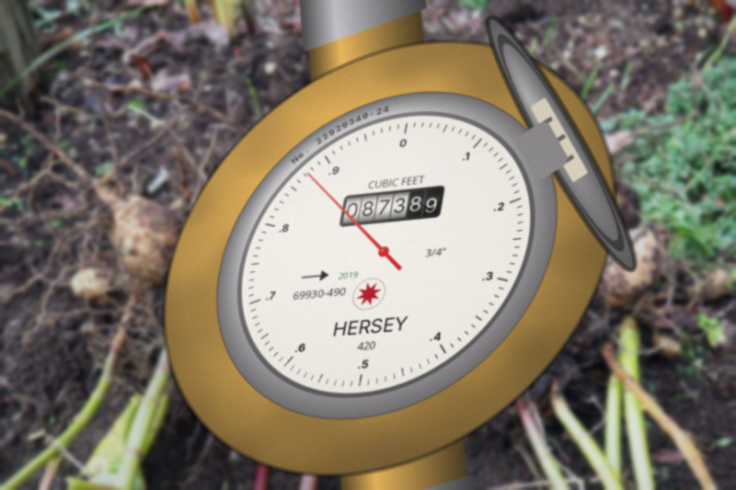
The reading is {"value": 87388.87, "unit": "ft³"}
